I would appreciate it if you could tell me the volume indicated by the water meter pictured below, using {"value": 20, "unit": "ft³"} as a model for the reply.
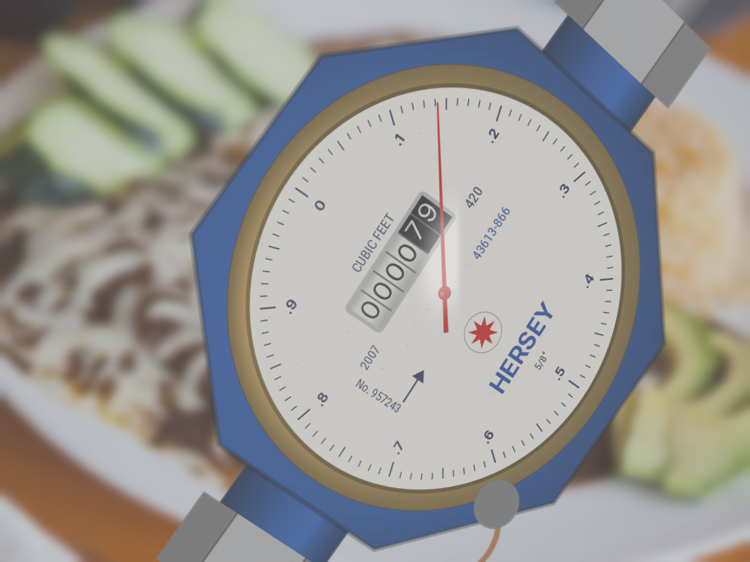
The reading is {"value": 79.14, "unit": "ft³"}
